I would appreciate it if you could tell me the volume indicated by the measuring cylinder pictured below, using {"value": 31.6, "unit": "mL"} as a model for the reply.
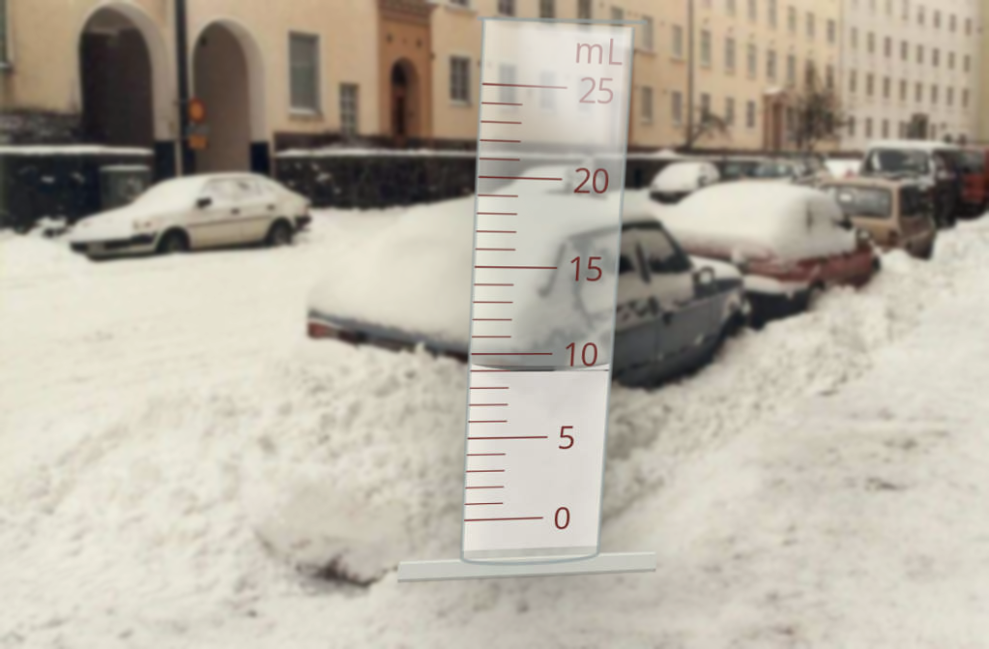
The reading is {"value": 9, "unit": "mL"}
